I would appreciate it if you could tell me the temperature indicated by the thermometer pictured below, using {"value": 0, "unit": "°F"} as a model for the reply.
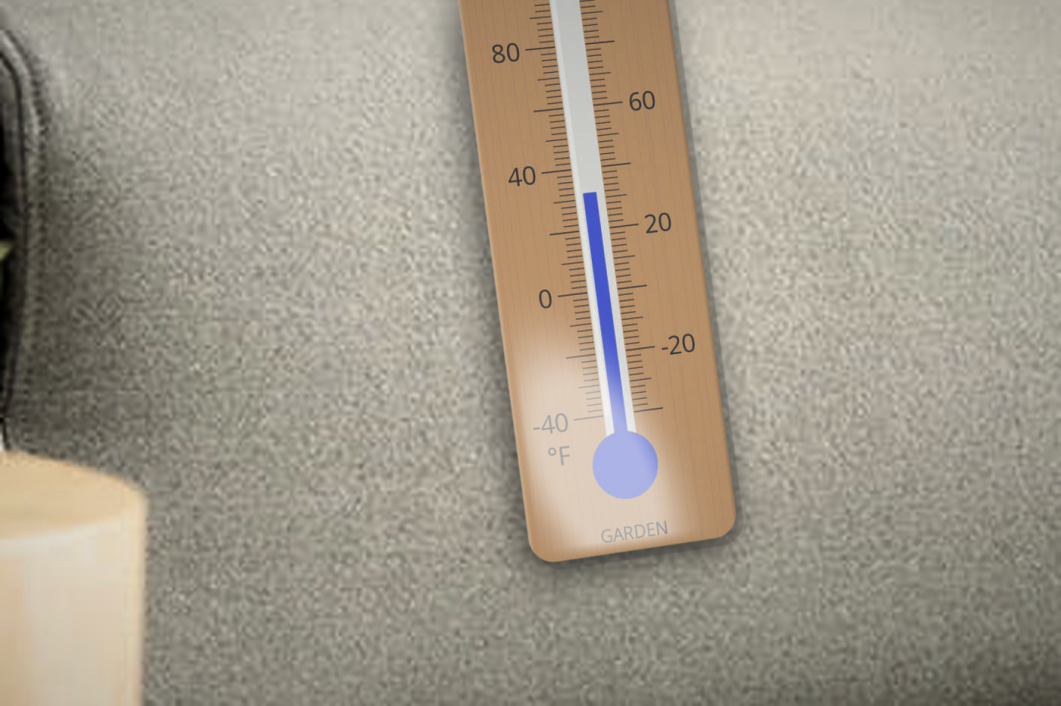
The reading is {"value": 32, "unit": "°F"}
